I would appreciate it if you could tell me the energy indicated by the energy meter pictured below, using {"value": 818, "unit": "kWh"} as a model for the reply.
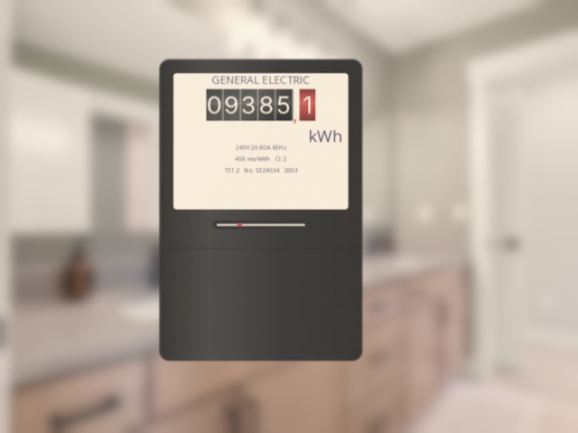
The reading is {"value": 9385.1, "unit": "kWh"}
